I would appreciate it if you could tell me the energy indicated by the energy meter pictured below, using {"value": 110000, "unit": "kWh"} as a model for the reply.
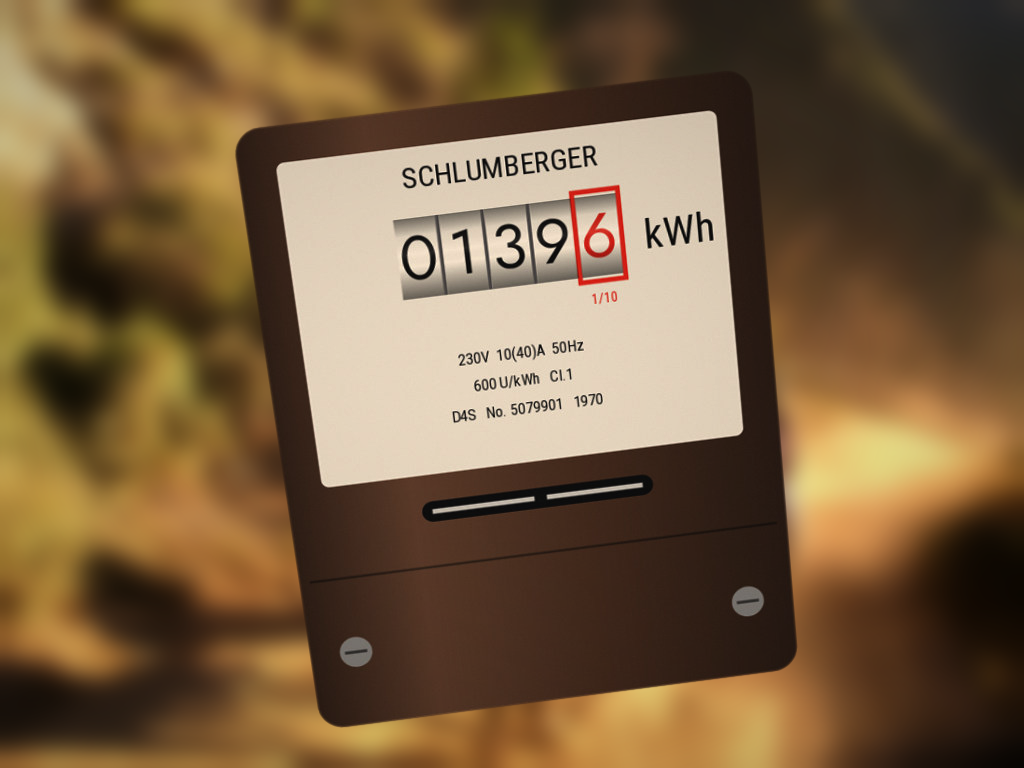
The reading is {"value": 139.6, "unit": "kWh"}
